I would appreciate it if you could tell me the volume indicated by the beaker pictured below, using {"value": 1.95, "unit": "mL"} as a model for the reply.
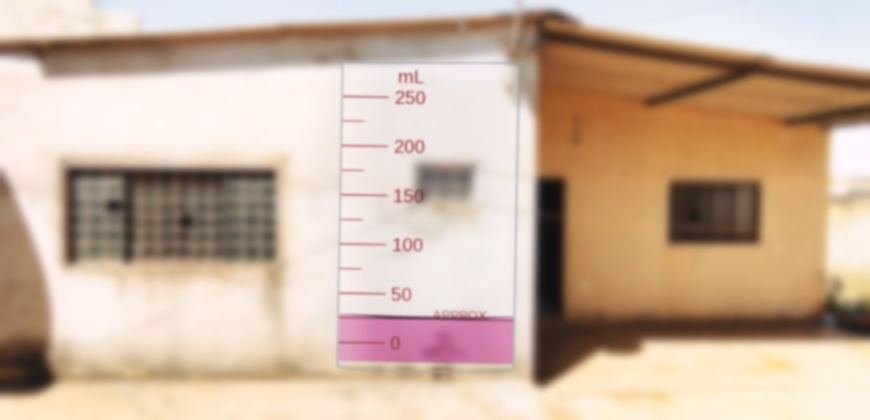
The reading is {"value": 25, "unit": "mL"}
